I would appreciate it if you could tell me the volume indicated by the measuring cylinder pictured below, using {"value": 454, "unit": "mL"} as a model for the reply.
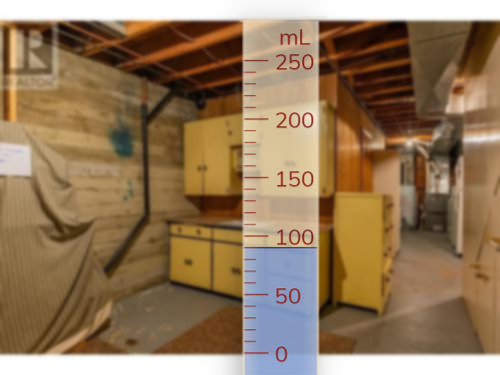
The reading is {"value": 90, "unit": "mL"}
